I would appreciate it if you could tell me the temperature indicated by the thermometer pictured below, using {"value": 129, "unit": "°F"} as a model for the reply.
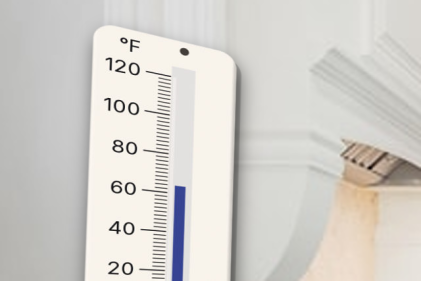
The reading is {"value": 64, "unit": "°F"}
